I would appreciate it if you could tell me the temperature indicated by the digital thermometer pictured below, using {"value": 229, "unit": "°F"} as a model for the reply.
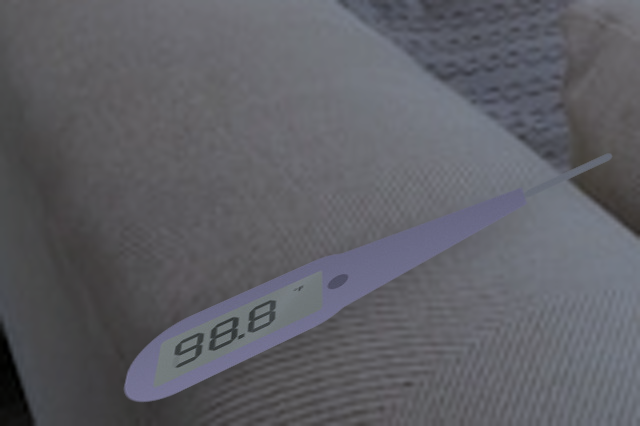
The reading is {"value": 98.8, "unit": "°F"}
